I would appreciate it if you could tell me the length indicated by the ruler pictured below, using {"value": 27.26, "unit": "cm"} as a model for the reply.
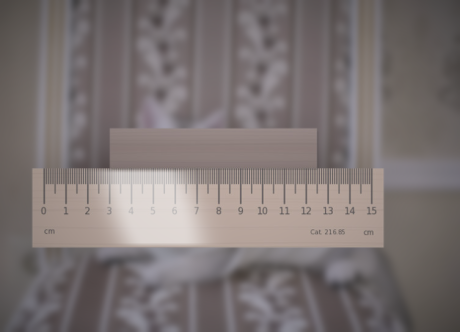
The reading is {"value": 9.5, "unit": "cm"}
